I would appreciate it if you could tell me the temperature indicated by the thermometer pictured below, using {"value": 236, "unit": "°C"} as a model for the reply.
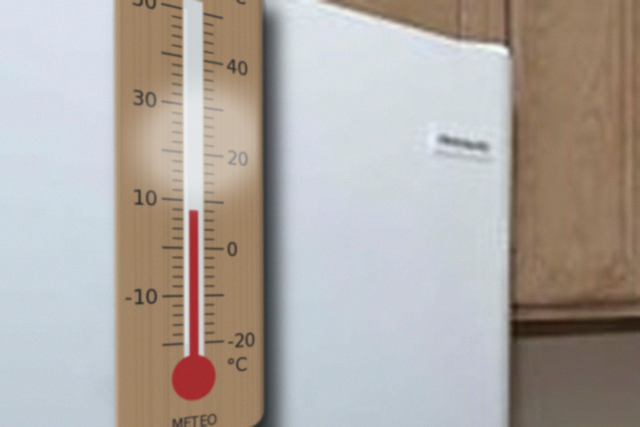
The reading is {"value": 8, "unit": "°C"}
